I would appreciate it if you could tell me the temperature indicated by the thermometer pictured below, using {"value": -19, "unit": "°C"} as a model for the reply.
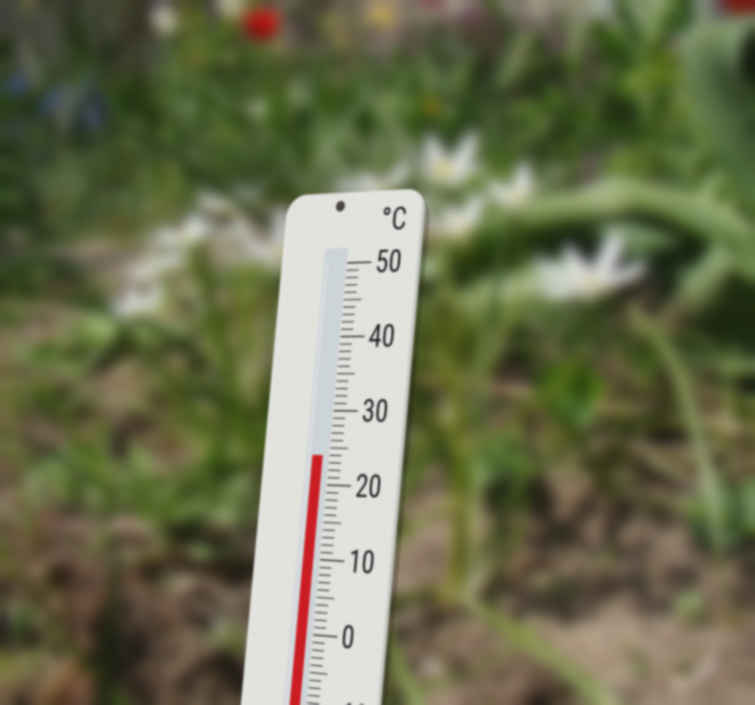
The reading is {"value": 24, "unit": "°C"}
